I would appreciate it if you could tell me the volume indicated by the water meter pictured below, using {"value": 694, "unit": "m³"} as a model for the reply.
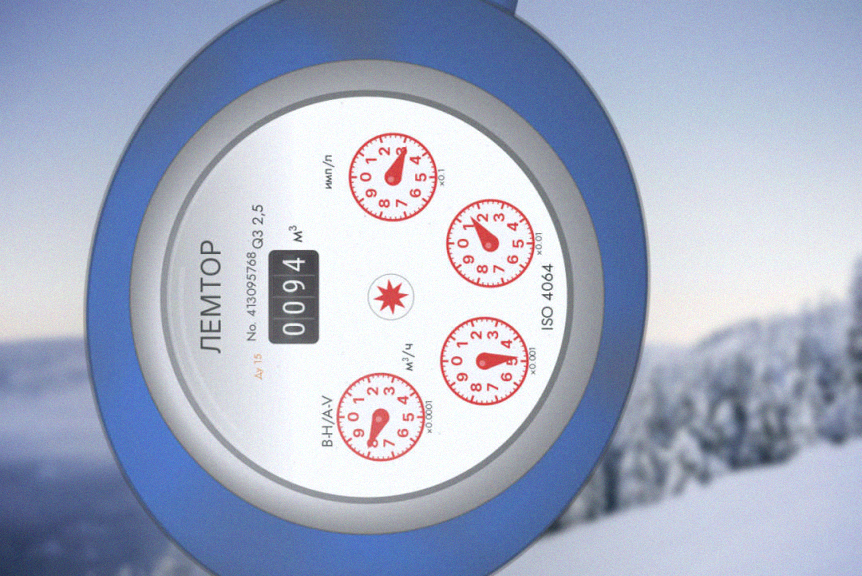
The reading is {"value": 94.3148, "unit": "m³"}
